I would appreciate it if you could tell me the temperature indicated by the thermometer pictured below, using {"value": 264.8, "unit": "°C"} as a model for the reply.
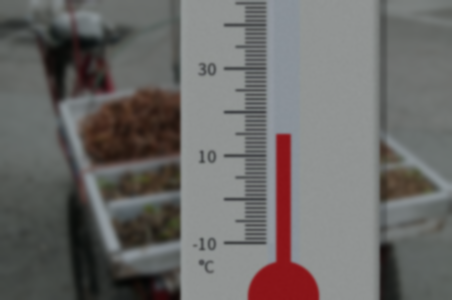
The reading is {"value": 15, "unit": "°C"}
